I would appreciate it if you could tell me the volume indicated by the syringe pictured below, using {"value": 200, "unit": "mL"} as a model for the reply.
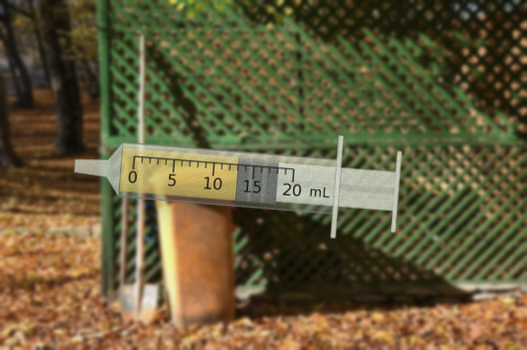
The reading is {"value": 13, "unit": "mL"}
